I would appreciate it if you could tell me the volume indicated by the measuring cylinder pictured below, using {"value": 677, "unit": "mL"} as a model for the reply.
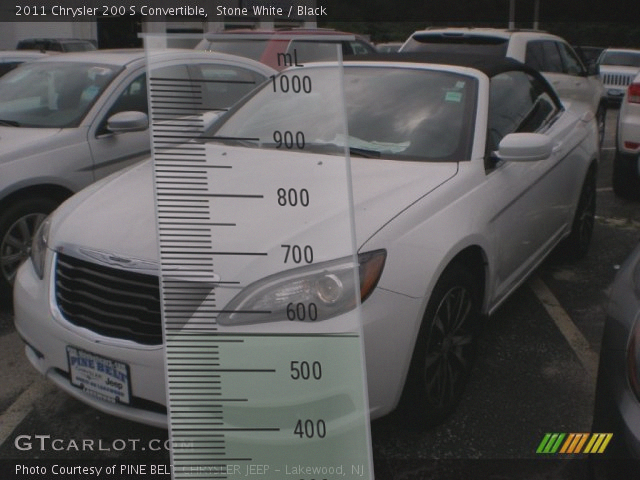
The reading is {"value": 560, "unit": "mL"}
